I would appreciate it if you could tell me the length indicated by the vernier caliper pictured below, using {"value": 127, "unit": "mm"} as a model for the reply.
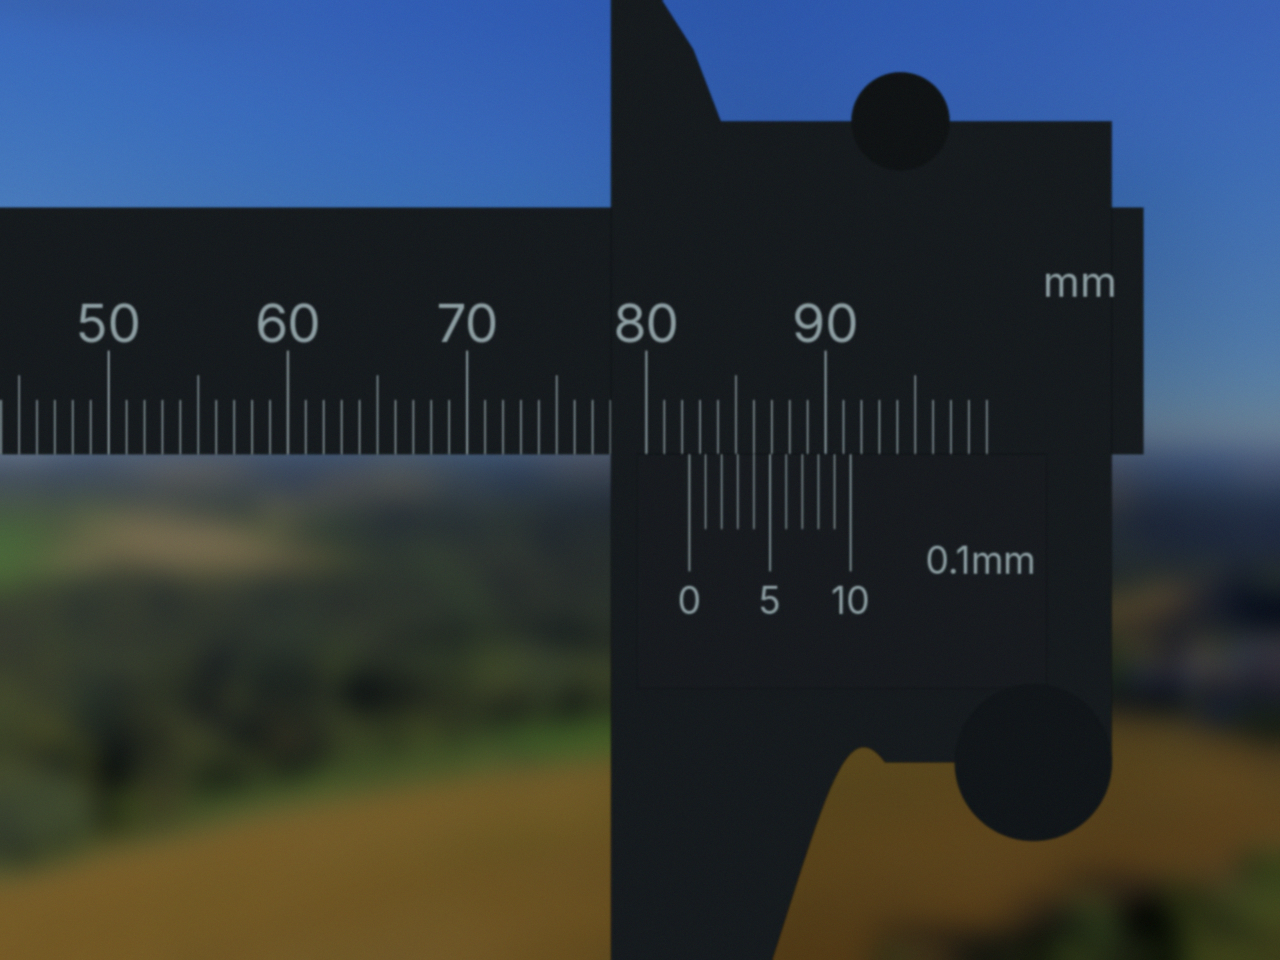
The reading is {"value": 82.4, "unit": "mm"}
